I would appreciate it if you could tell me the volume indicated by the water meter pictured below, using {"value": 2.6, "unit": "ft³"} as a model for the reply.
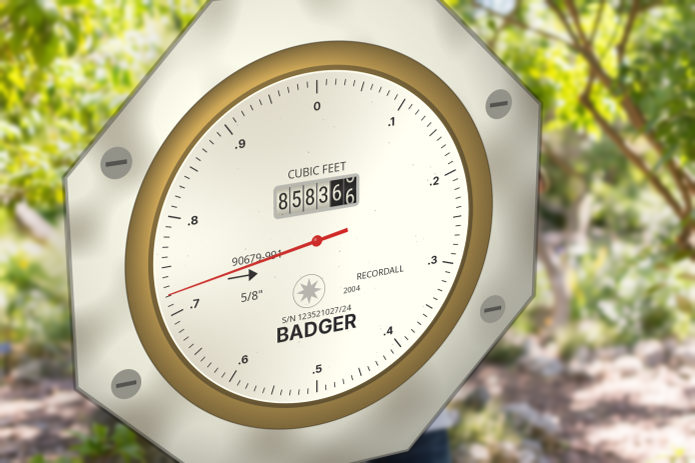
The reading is {"value": 858365.72, "unit": "ft³"}
